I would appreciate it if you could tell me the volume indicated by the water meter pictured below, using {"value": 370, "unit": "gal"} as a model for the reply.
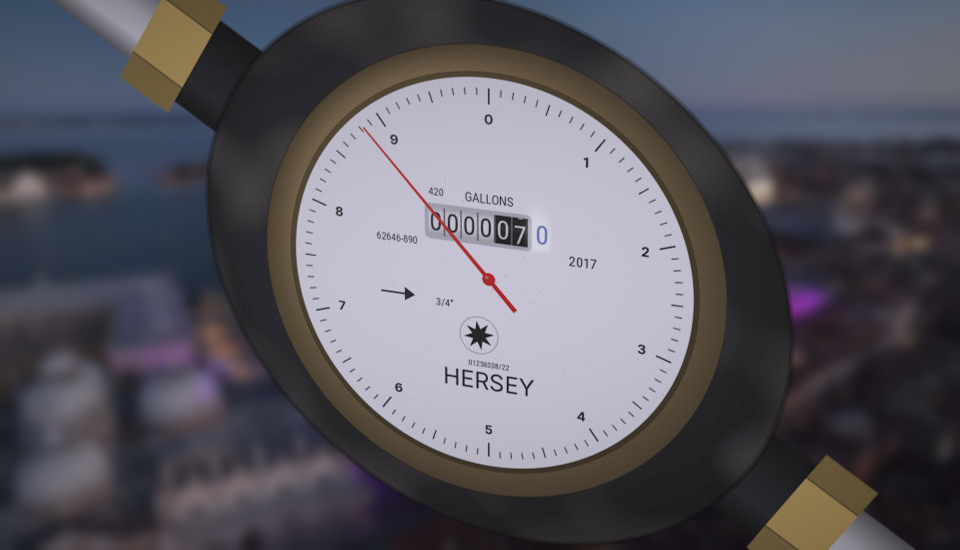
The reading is {"value": 68.8, "unit": "gal"}
